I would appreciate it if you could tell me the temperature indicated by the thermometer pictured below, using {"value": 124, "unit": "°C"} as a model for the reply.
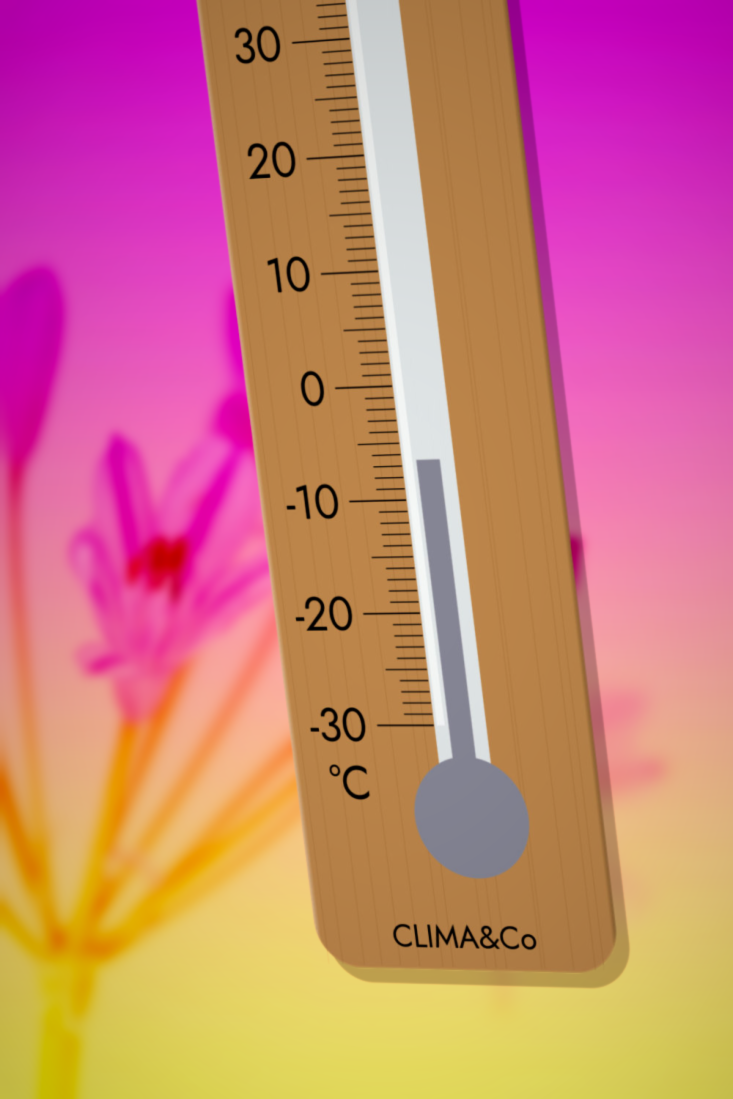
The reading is {"value": -6.5, "unit": "°C"}
